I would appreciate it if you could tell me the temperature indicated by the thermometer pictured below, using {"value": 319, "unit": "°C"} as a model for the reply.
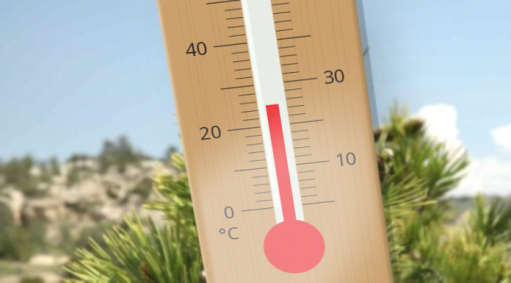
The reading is {"value": 25, "unit": "°C"}
